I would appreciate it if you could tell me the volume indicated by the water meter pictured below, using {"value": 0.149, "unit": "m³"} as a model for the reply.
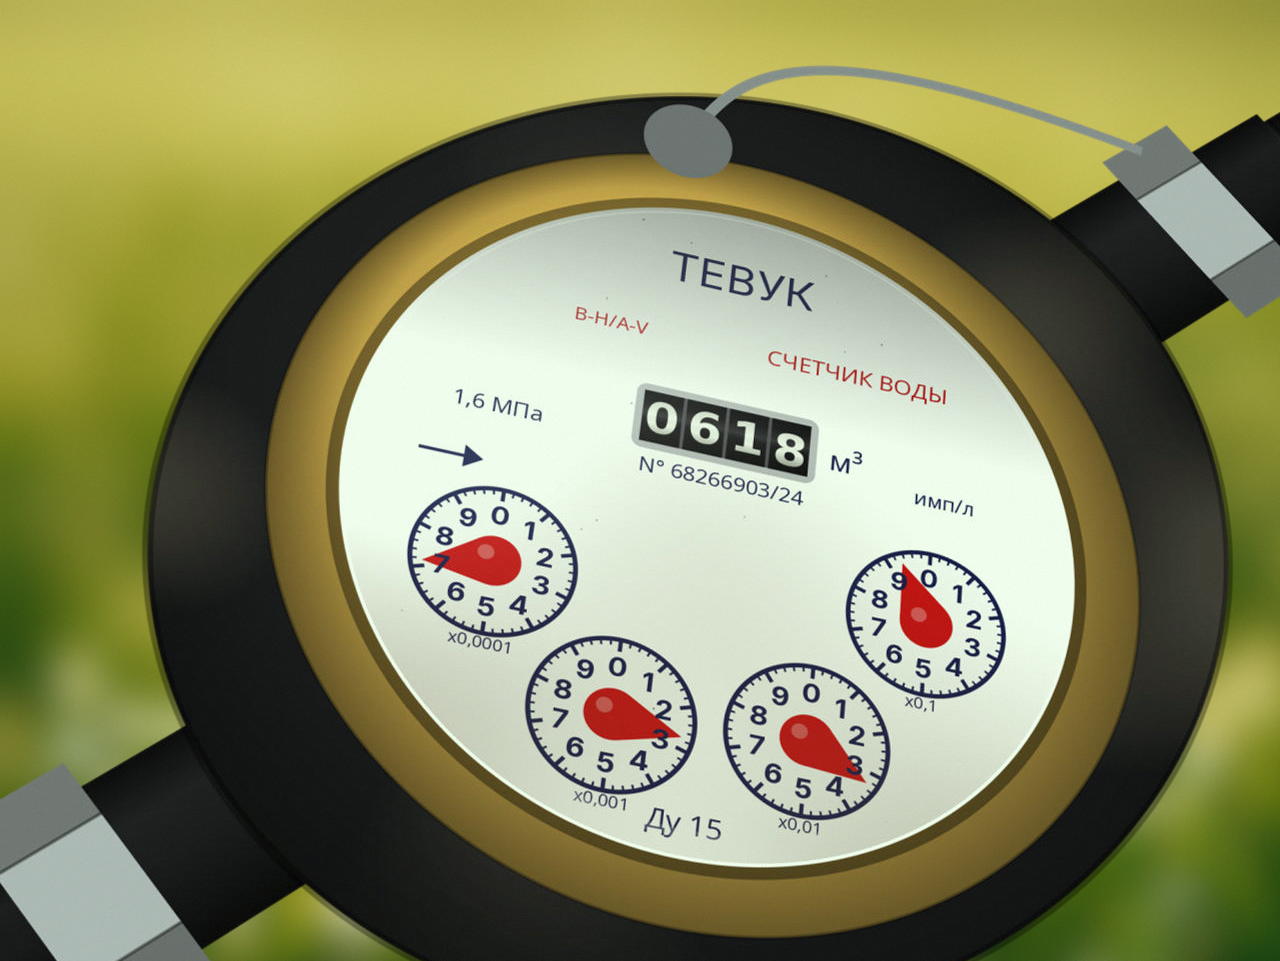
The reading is {"value": 617.9327, "unit": "m³"}
